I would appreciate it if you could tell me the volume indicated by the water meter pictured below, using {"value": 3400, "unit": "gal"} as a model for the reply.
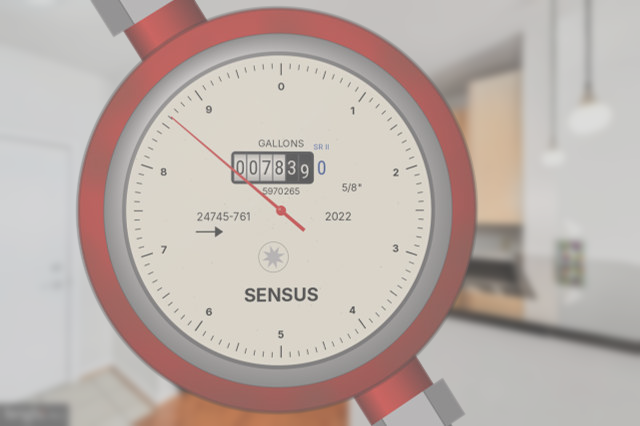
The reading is {"value": 78388.6, "unit": "gal"}
